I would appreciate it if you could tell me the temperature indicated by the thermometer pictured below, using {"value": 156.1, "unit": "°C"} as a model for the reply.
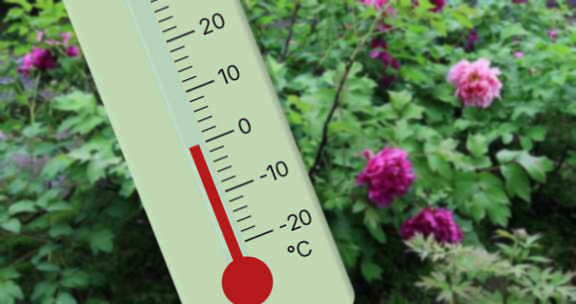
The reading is {"value": 0, "unit": "°C"}
